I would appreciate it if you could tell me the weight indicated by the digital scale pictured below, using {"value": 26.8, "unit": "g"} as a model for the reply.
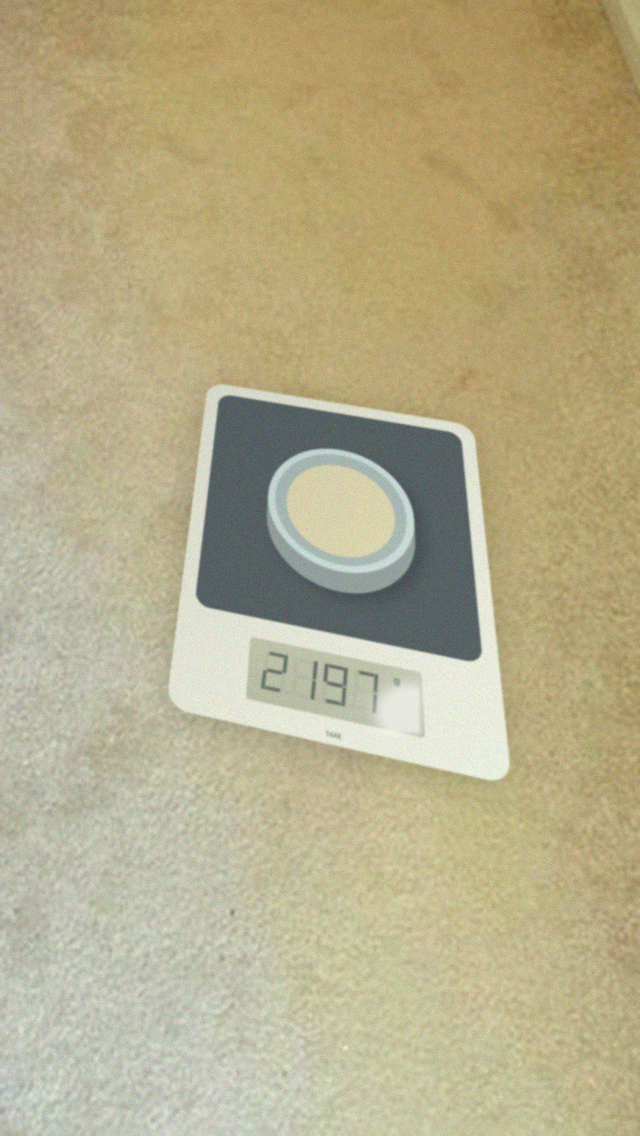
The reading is {"value": 2197, "unit": "g"}
